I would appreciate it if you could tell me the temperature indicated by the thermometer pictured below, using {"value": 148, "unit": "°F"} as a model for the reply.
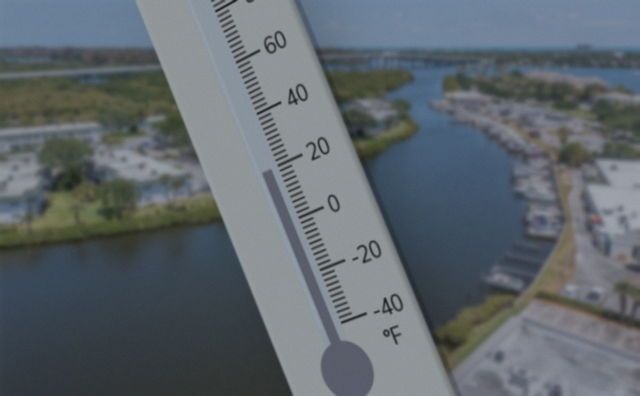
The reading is {"value": 20, "unit": "°F"}
